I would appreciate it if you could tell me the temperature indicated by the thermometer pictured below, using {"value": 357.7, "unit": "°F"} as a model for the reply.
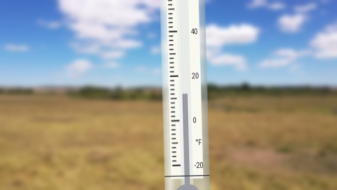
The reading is {"value": 12, "unit": "°F"}
